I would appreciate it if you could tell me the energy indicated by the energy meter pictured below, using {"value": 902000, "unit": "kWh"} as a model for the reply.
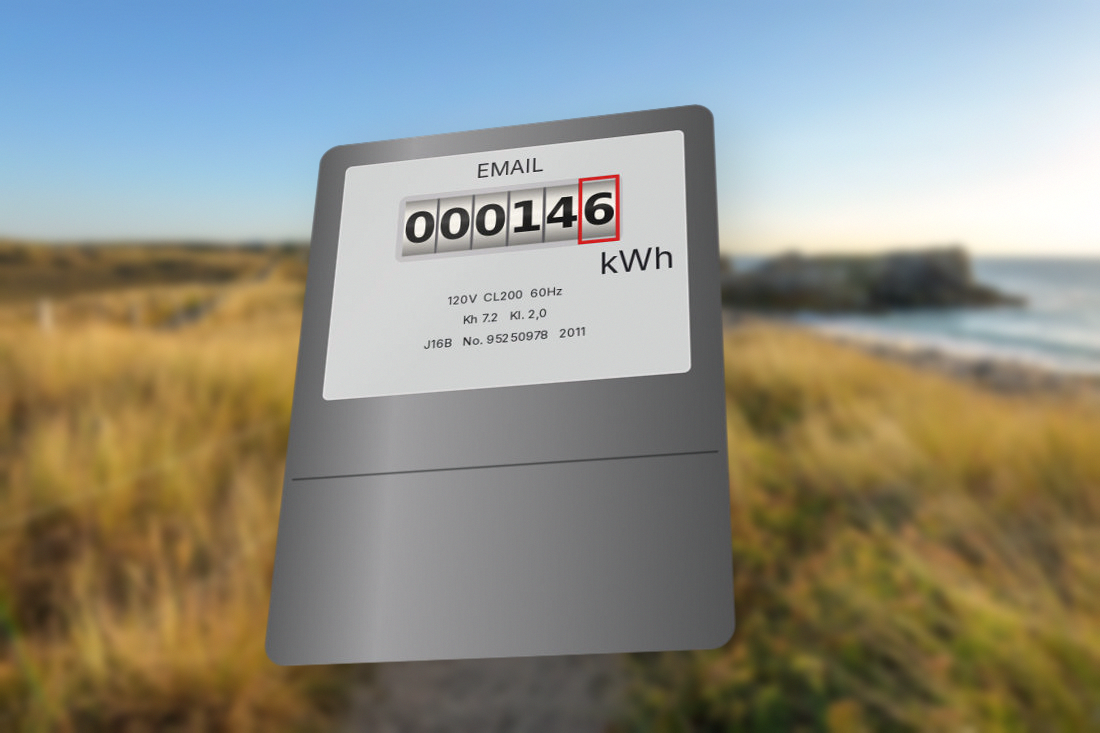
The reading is {"value": 14.6, "unit": "kWh"}
